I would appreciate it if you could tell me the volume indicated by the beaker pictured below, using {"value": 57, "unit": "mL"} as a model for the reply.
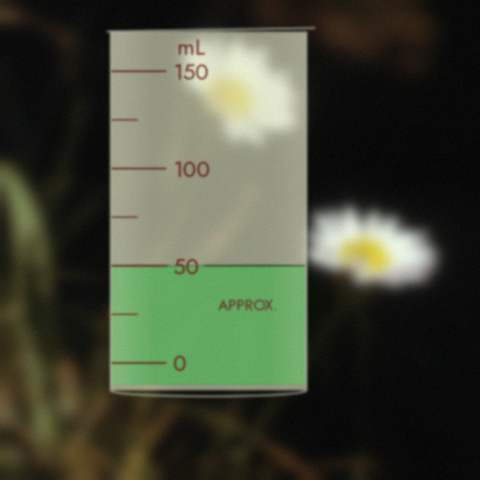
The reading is {"value": 50, "unit": "mL"}
